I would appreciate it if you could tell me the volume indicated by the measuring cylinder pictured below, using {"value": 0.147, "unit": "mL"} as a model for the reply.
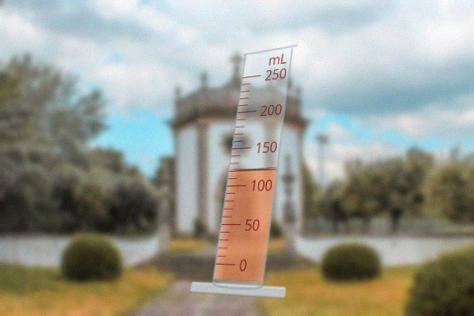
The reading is {"value": 120, "unit": "mL"}
